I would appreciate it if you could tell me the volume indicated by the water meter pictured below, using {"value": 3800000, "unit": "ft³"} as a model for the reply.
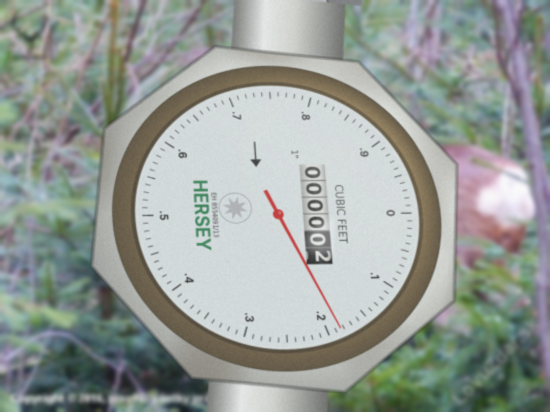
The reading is {"value": 2.18, "unit": "ft³"}
